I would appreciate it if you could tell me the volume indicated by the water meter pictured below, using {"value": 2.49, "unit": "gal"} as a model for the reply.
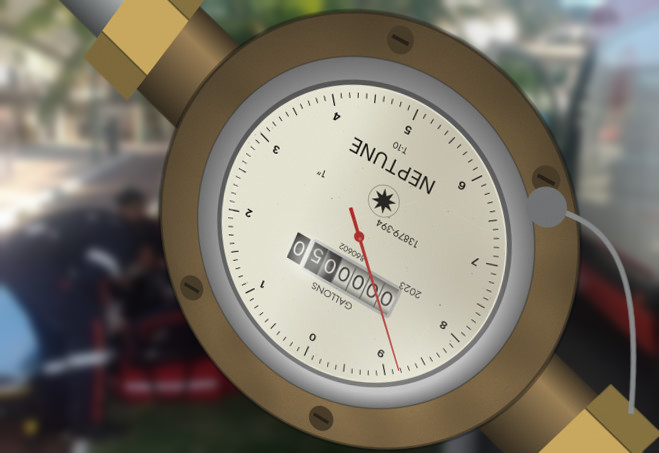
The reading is {"value": 48.8, "unit": "gal"}
